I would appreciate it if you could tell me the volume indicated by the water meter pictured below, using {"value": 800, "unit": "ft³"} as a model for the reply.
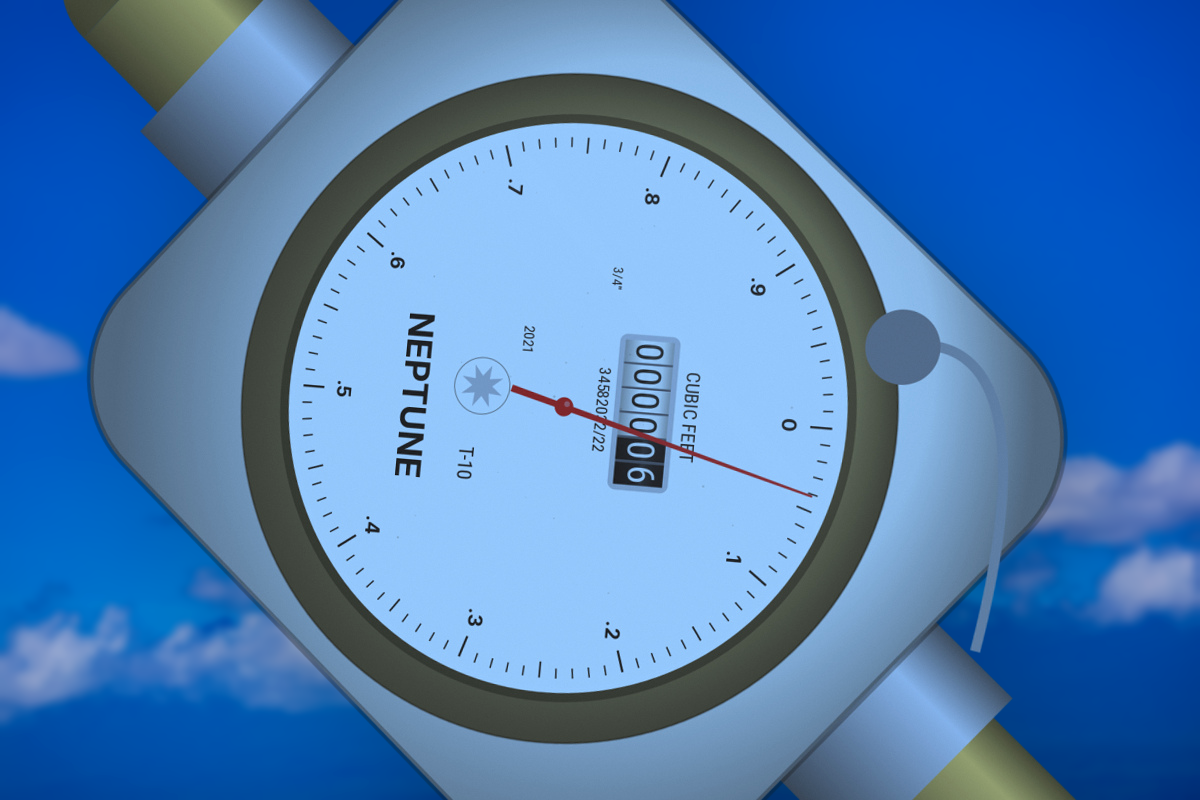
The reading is {"value": 6.04, "unit": "ft³"}
